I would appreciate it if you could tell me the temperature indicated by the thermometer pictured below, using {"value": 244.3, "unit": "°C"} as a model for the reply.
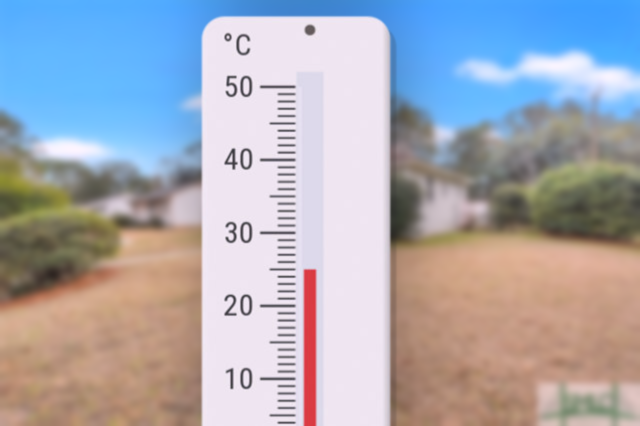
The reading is {"value": 25, "unit": "°C"}
